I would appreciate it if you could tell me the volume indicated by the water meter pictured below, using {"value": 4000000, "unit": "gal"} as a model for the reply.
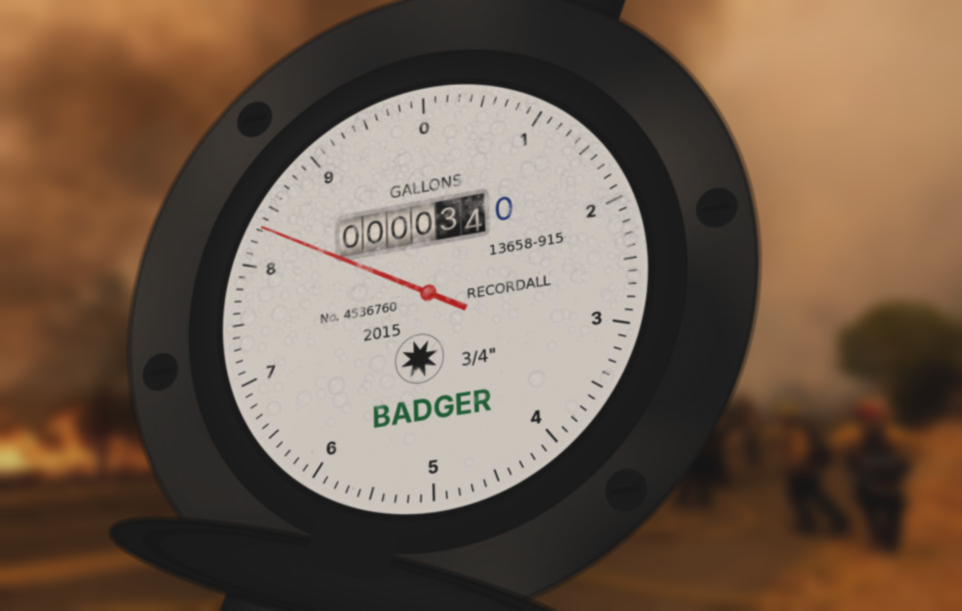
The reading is {"value": 338.3, "unit": "gal"}
